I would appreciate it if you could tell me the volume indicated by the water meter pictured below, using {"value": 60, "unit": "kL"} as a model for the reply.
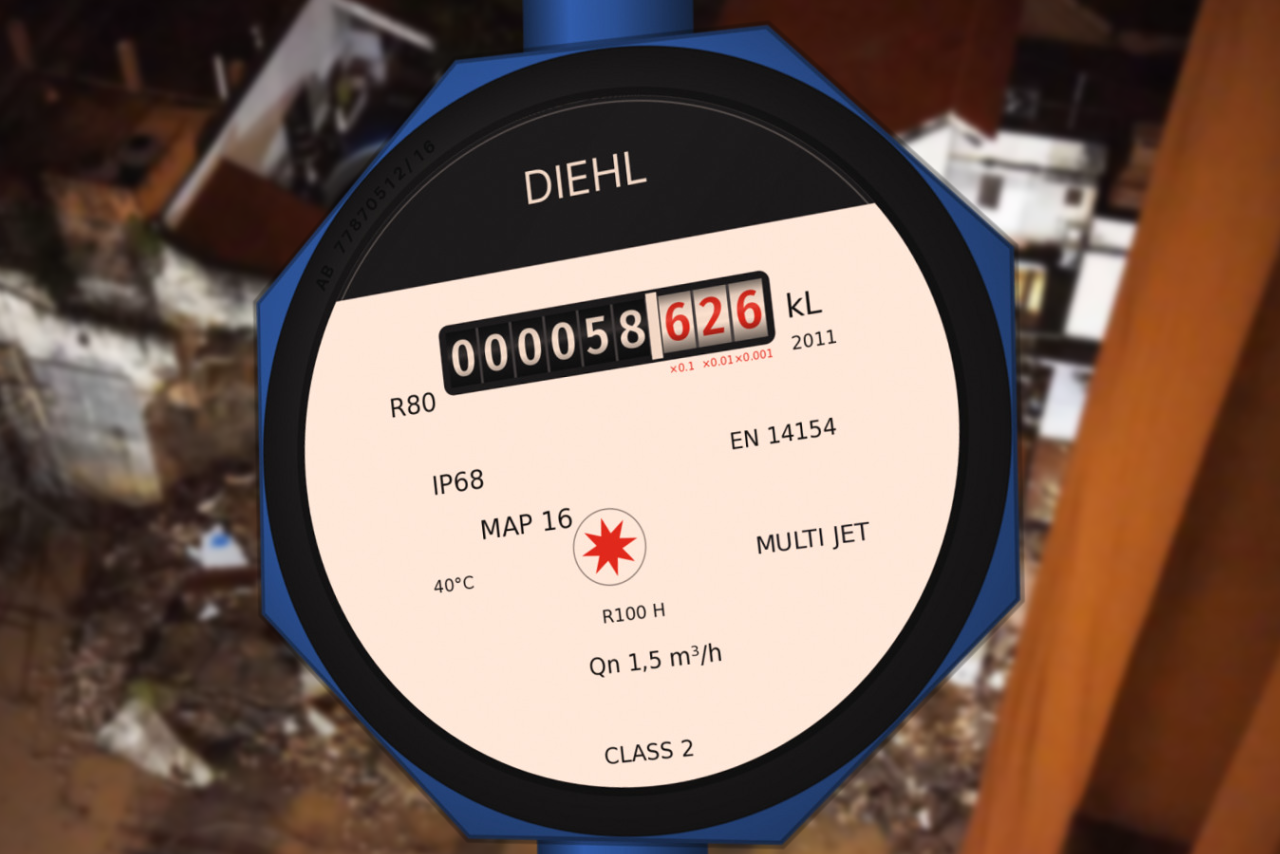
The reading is {"value": 58.626, "unit": "kL"}
